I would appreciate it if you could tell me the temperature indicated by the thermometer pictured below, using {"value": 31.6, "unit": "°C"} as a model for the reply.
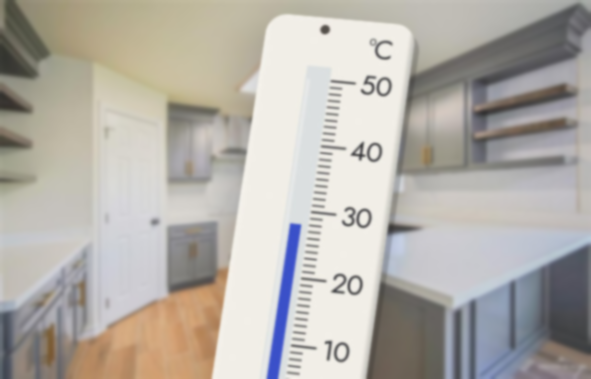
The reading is {"value": 28, "unit": "°C"}
